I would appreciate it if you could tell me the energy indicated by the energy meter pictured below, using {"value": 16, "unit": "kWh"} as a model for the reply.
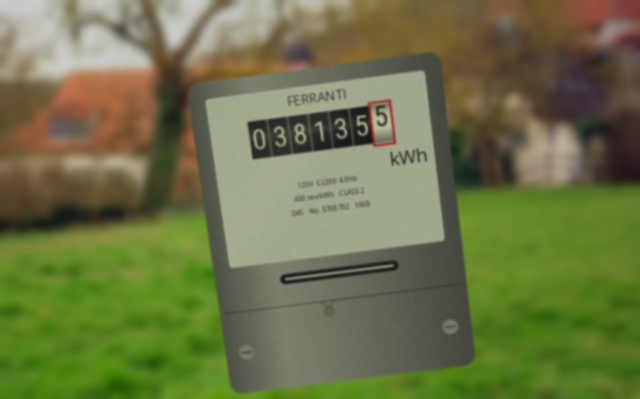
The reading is {"value": 38135.5, "unit": "kWh"}
